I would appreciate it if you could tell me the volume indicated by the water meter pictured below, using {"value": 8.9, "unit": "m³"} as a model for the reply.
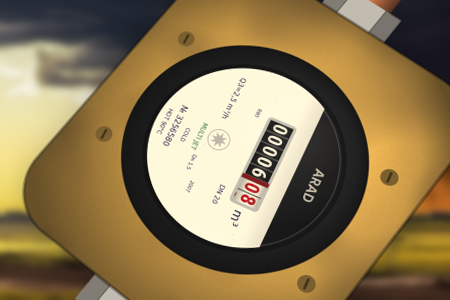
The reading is {"value": 6.08, "unit": "m³"}
